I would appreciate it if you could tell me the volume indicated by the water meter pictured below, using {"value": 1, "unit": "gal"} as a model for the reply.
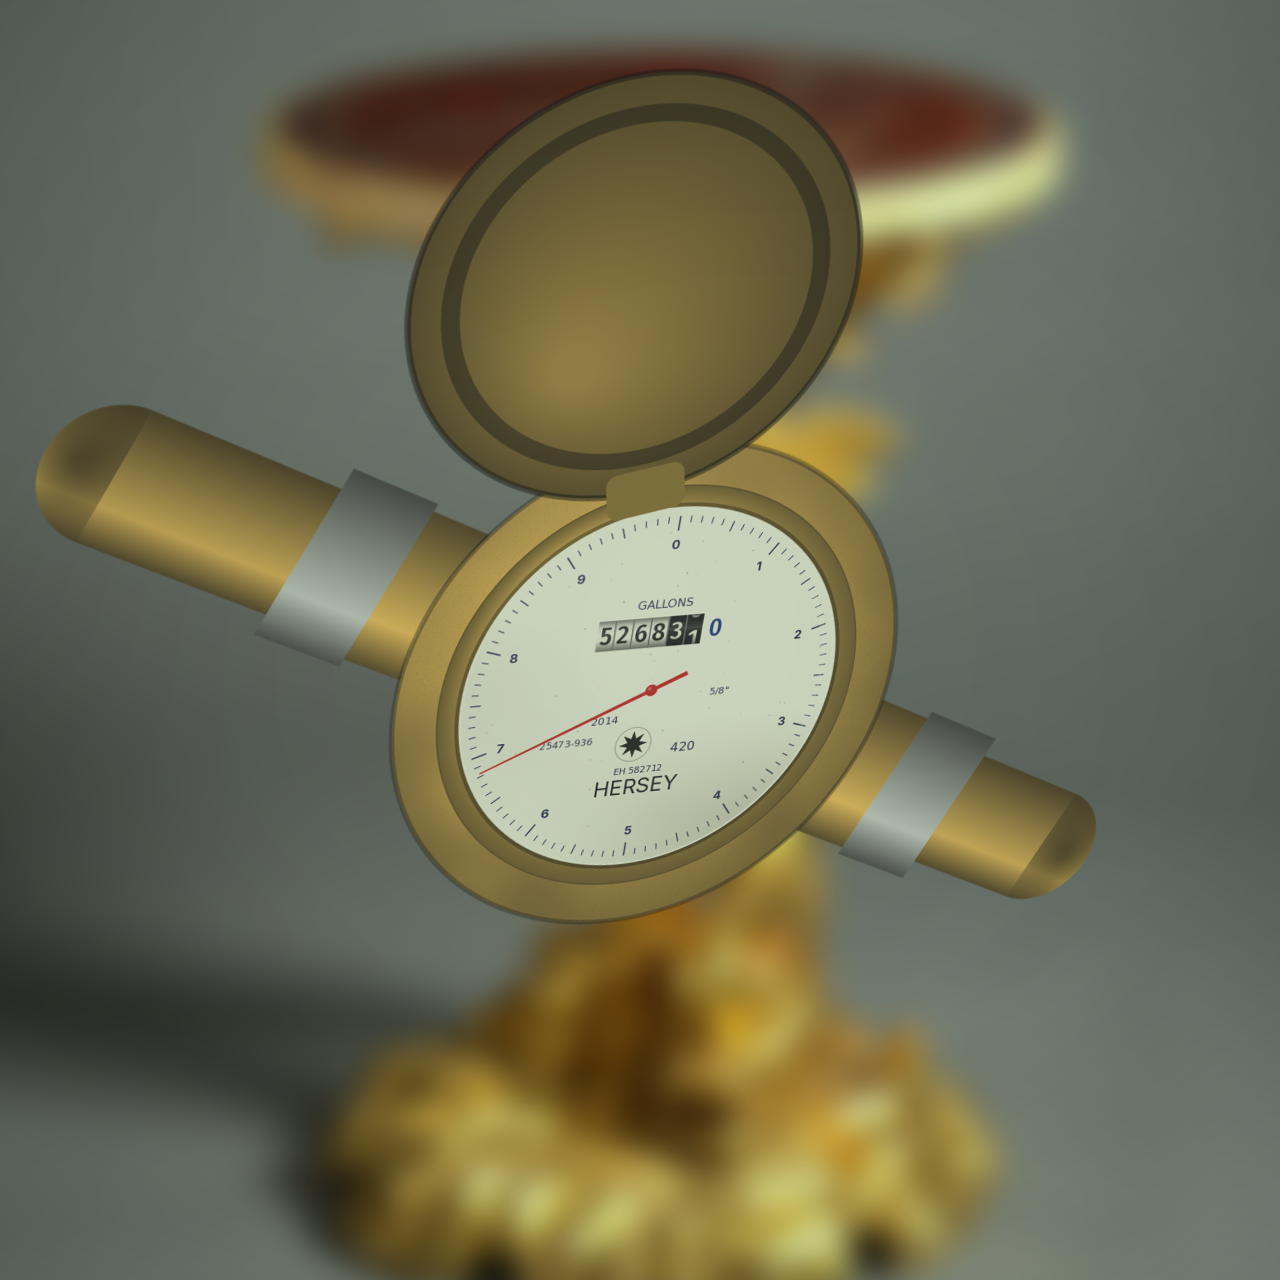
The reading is {"value": 5268306.8, "unit": "gal"}
